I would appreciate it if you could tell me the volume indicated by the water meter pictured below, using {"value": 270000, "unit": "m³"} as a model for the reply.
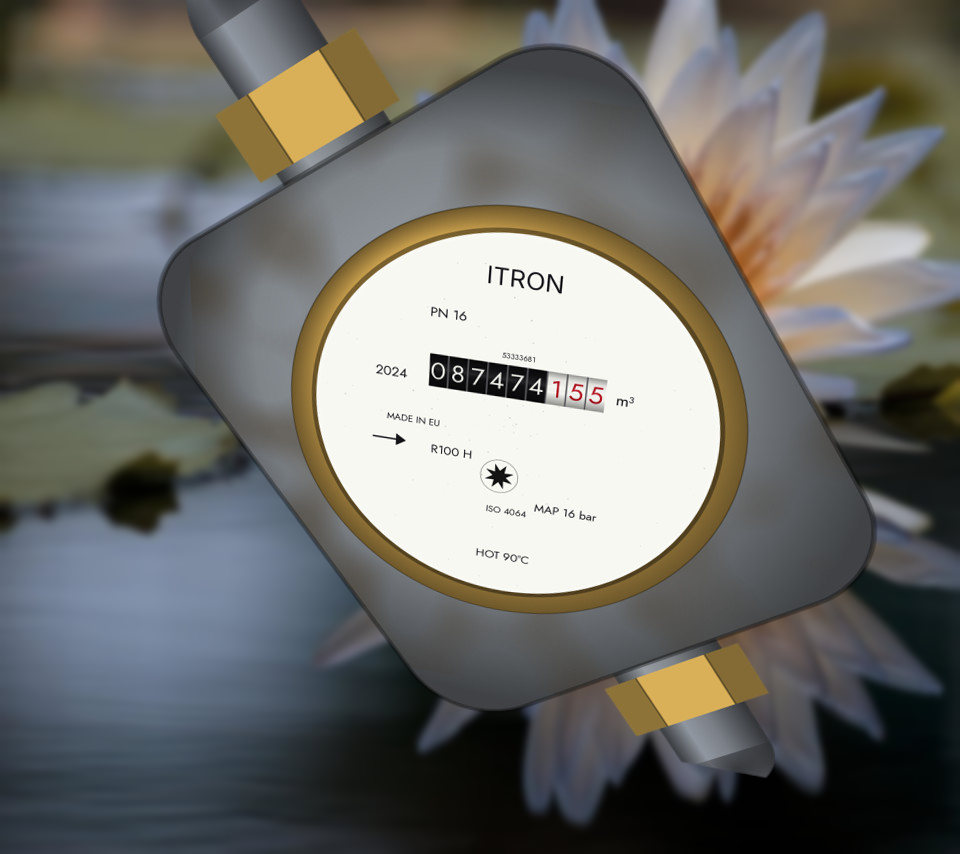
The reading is {"value": 87474.155, "unit": "m³"}
